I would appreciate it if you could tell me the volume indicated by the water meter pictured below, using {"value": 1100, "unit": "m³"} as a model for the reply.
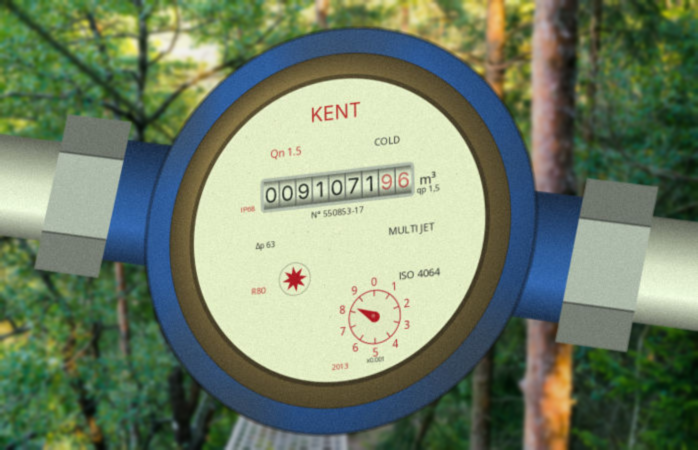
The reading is {"value": 91071.968, "unit": "m³"}
